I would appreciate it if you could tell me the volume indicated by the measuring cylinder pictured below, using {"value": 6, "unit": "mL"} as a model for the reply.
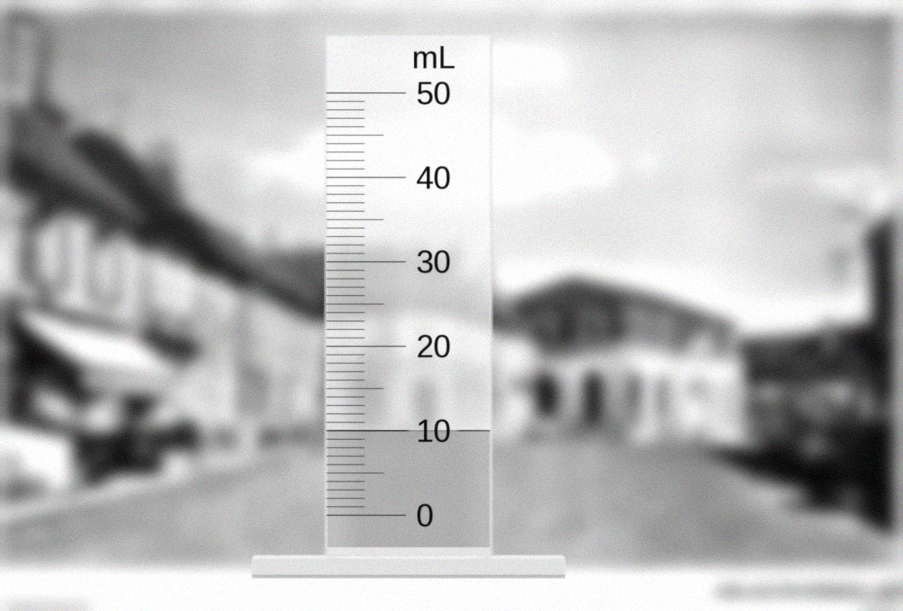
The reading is {"value": 10, "unit": "mL"}
